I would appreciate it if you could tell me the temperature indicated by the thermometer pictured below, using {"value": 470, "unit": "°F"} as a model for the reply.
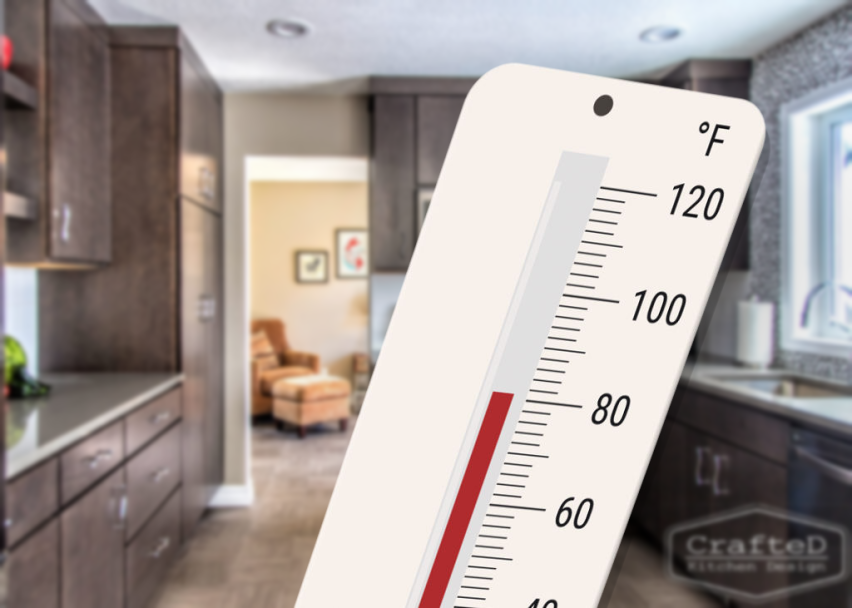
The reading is {"value": 81, "unit": "°F"}
